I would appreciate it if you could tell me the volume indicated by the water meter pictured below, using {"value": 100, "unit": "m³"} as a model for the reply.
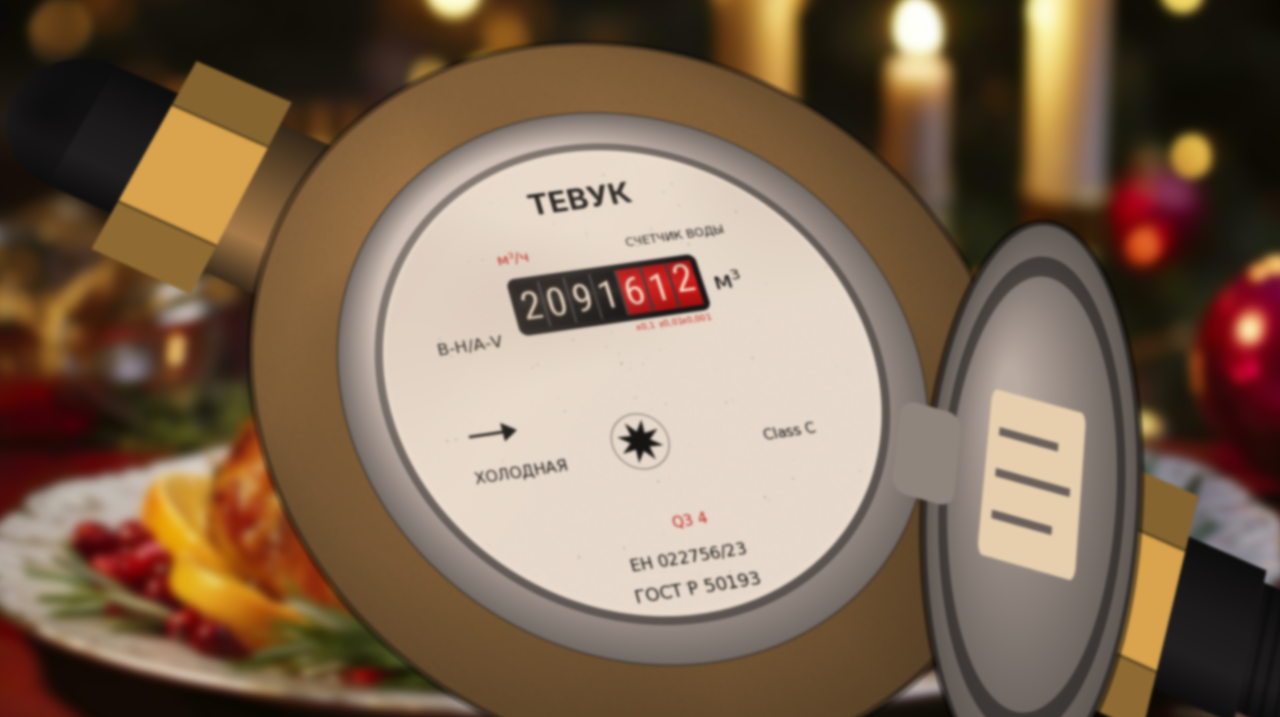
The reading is {"value": 2091.612, "unit": "m³"}
